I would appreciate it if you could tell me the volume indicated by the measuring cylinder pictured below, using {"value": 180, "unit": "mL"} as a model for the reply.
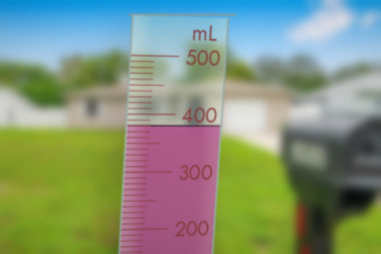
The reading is {"value": 380, "unit": "mL"}
